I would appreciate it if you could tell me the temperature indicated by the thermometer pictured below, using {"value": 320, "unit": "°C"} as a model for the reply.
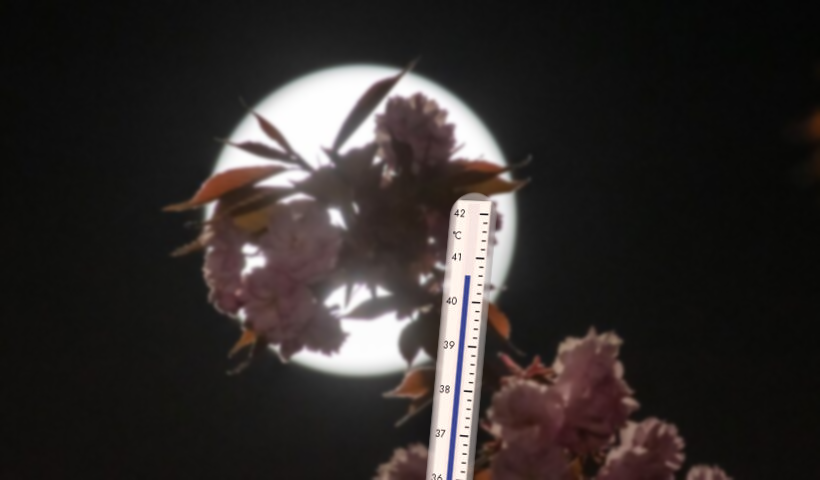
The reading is {"value": 40.6, "unit": "°C"}
